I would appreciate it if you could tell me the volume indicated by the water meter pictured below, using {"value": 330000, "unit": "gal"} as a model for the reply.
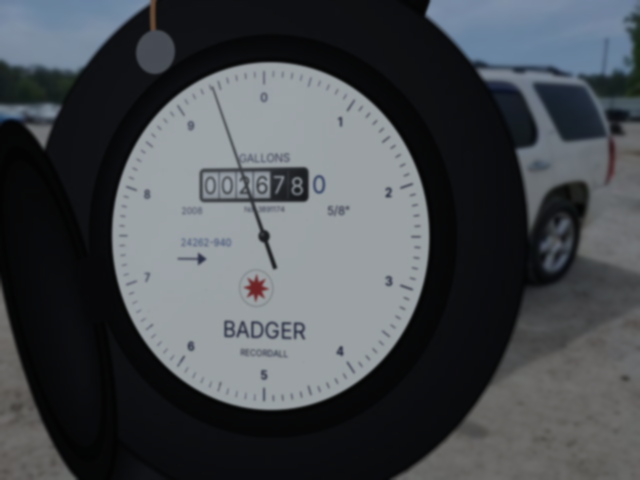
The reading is {"value": 26779.4, "unit": "gal"}
